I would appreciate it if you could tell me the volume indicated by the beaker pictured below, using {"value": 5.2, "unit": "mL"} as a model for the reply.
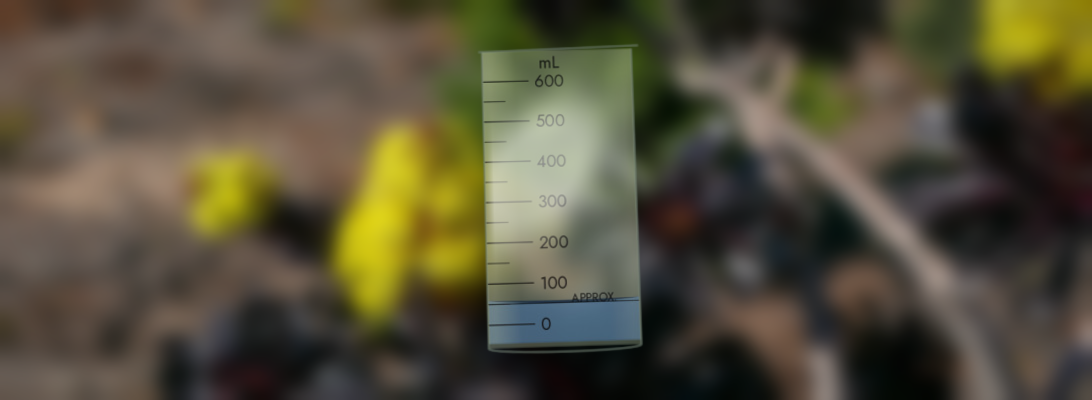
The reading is {"value": 50, "unit": "mL"}
